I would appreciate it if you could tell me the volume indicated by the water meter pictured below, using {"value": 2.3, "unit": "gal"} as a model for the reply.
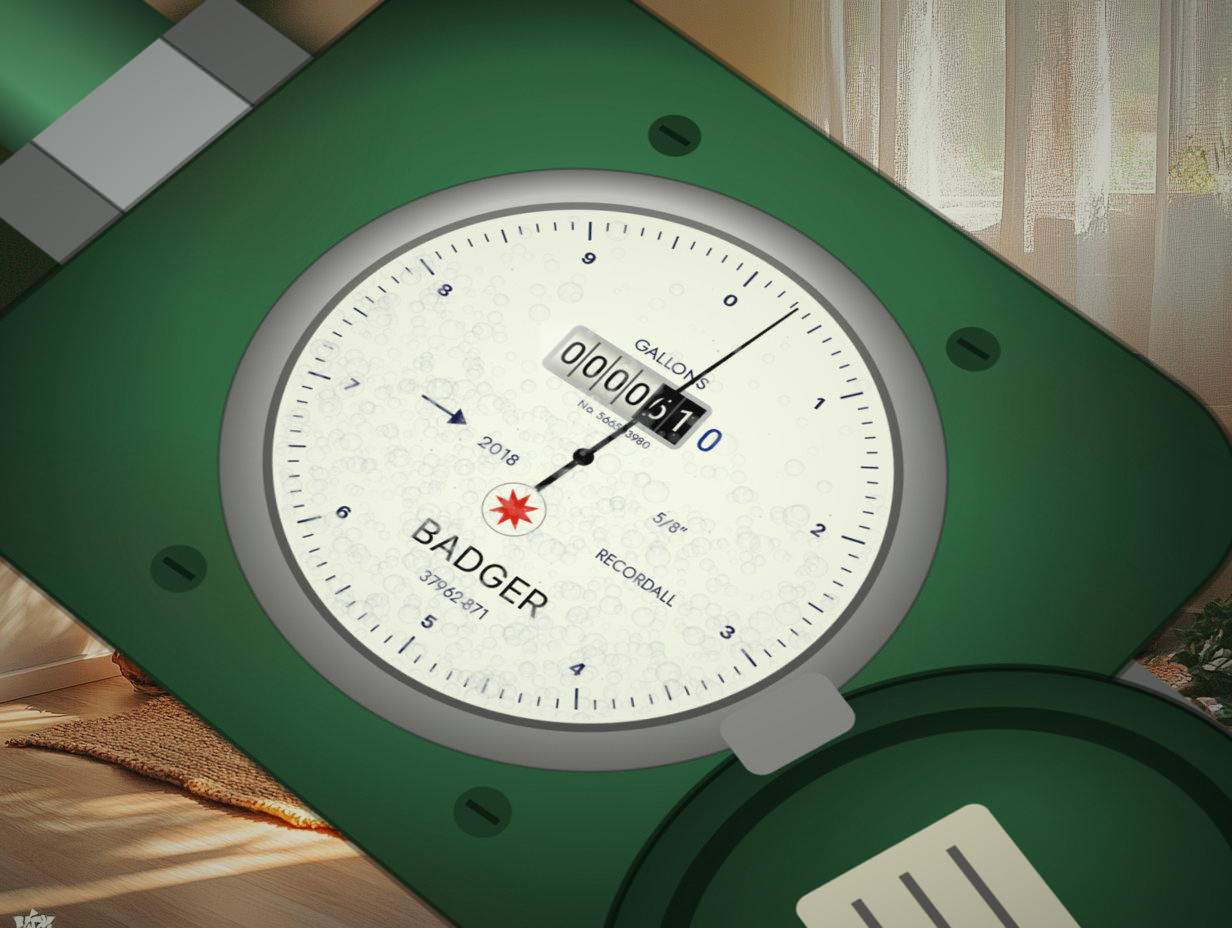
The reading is {"value": 610.3, "unit": "gal"}
